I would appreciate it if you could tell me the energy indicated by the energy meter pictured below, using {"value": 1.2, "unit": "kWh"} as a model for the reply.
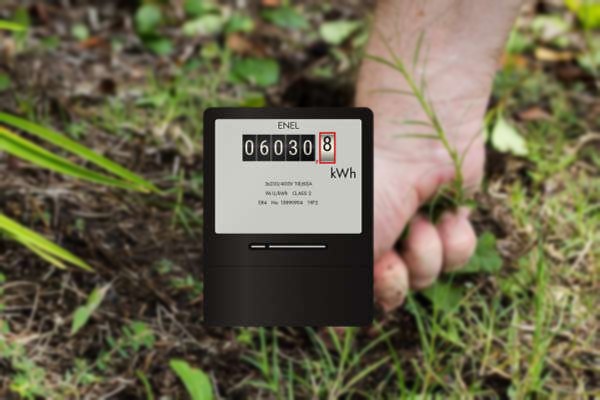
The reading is {"value": 6030.8, "unit": "kWh"}
